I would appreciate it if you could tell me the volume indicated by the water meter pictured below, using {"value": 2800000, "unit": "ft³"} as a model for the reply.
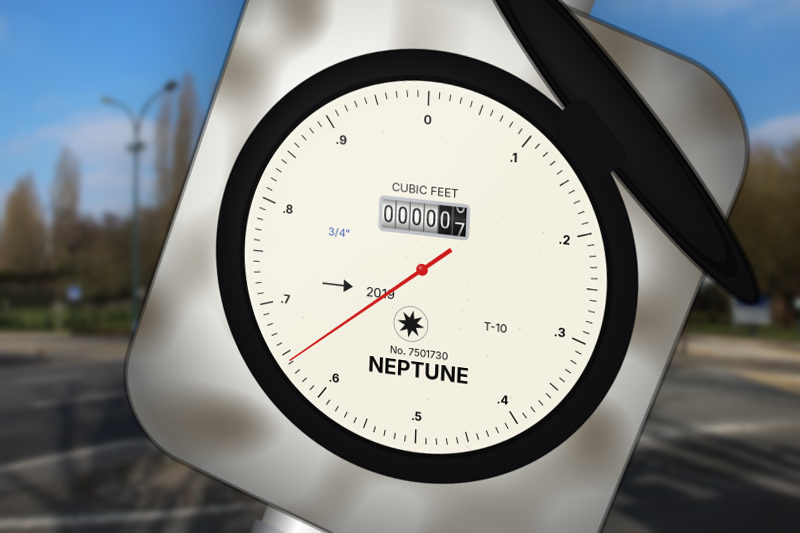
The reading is {"value": 6.64, "unit": "ft³"}
